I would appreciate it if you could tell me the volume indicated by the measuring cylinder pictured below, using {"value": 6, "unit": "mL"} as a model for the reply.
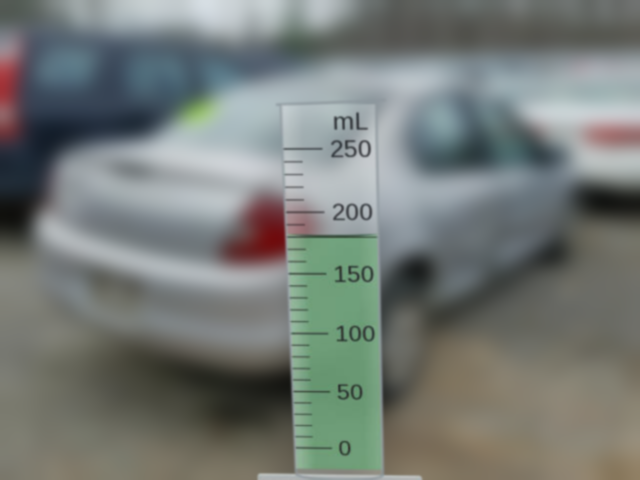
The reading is {"value": 180, "unit": "mL"}
